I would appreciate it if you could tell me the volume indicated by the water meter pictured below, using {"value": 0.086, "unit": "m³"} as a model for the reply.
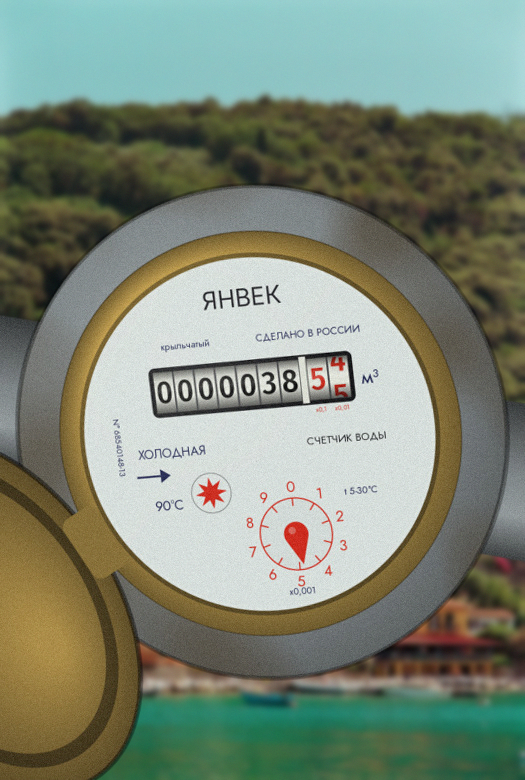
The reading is {"value": 38.544, "unit": "m³"}
